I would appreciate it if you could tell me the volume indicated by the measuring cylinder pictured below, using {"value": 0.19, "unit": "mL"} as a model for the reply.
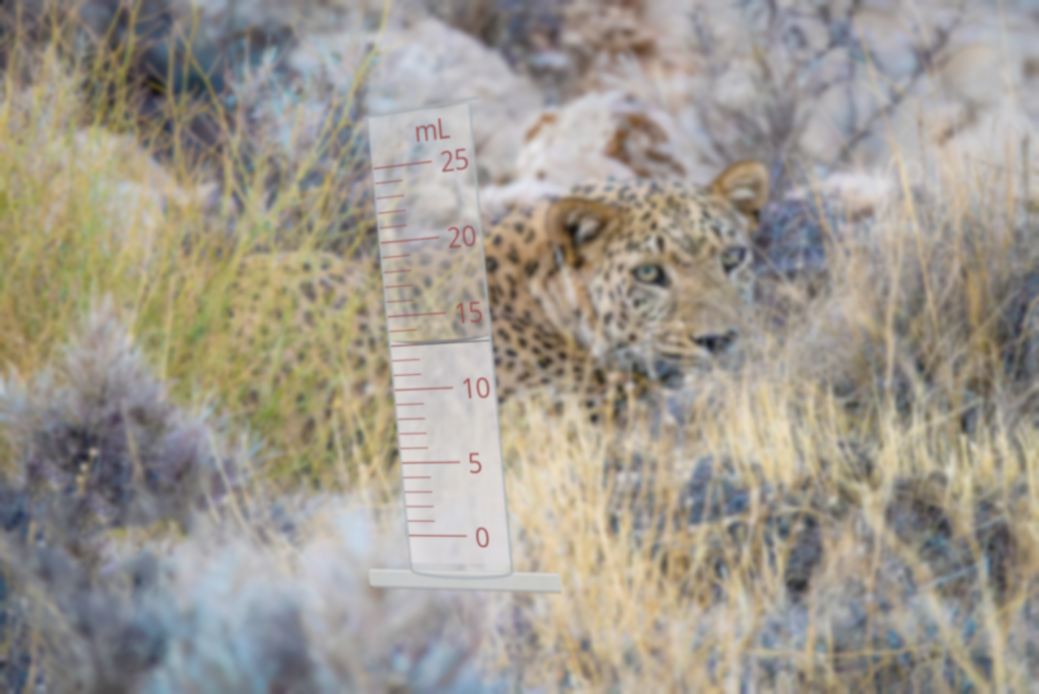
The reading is {"value": 13, "unit": "mL"}
